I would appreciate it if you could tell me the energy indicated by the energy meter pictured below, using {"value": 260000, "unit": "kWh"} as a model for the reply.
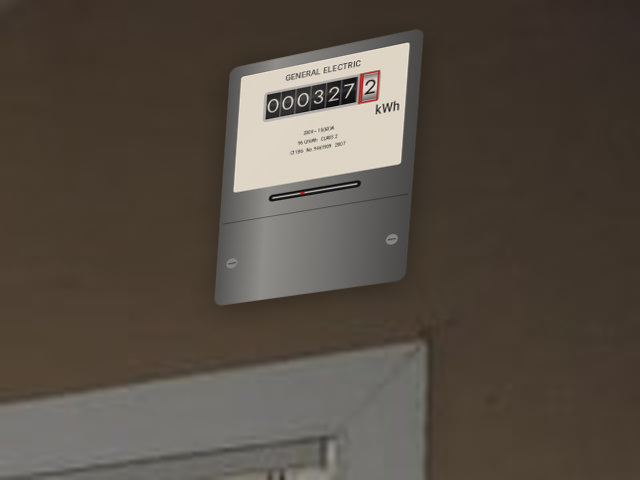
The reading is {"value": 327.2, "unit": "kWh"}
